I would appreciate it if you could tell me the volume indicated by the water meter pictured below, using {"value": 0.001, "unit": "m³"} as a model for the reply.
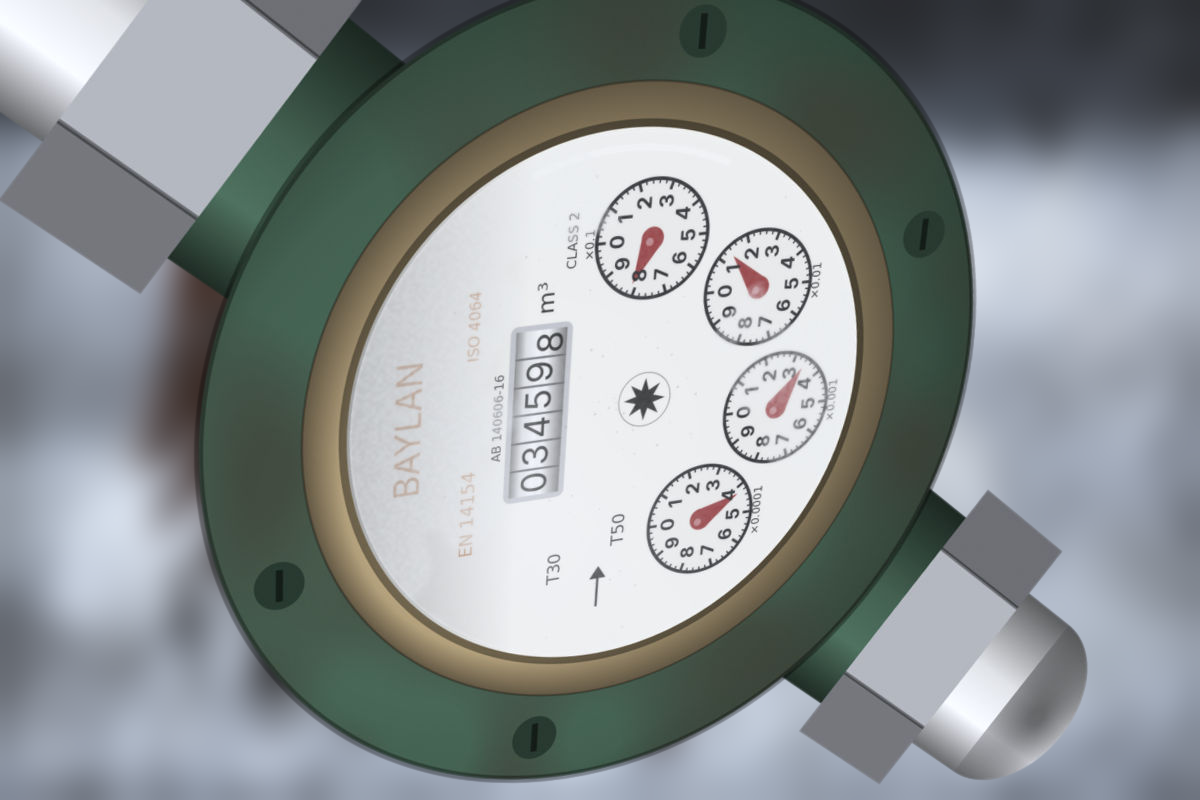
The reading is {"value": 34597.8134, "unit": "m³"}
